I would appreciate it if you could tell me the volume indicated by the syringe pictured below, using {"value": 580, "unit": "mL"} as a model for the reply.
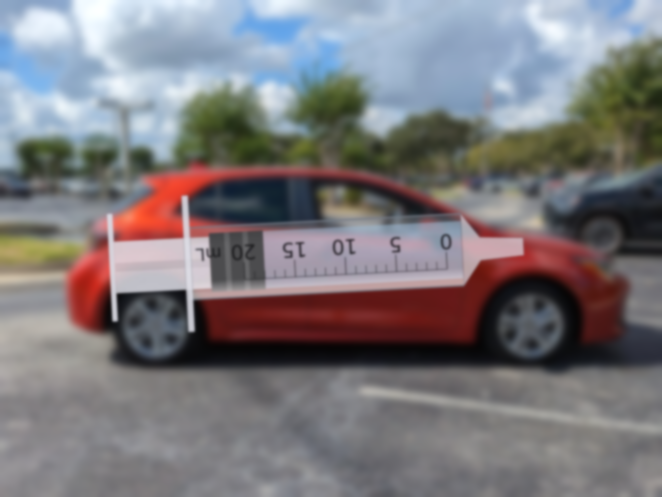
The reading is {"value": 18, "unit": "mL"}
